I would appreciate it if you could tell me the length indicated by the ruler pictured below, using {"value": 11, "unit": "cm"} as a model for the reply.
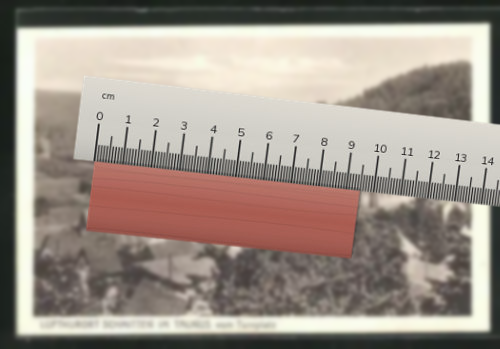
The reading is {"value": 9.5, "unit": "cm"}
